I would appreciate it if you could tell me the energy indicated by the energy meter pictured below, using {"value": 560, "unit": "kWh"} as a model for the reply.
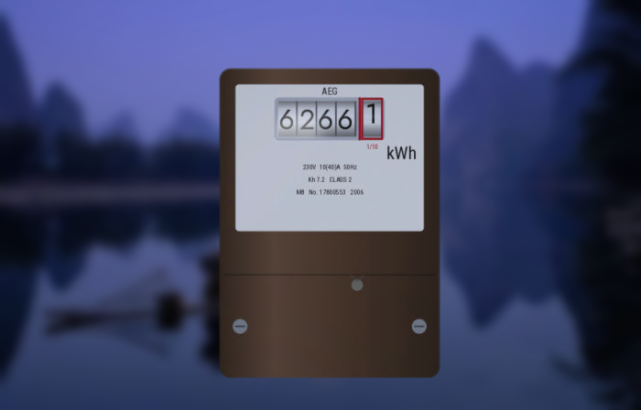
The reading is {"value": 6266.1, "unit": "kWh"}
